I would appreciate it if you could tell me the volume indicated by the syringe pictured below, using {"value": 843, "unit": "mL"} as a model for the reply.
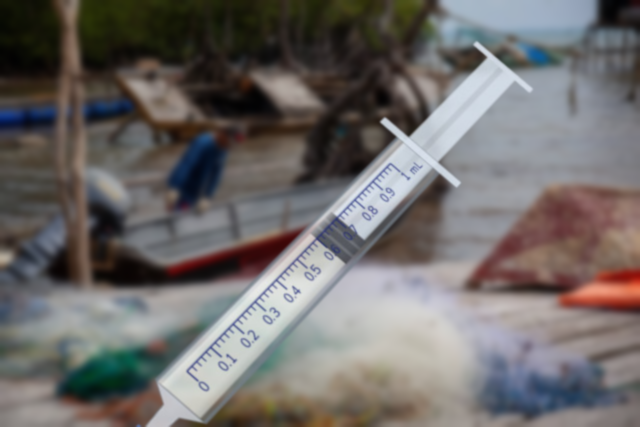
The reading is {"value": 0.6, "unit": "mL"}
